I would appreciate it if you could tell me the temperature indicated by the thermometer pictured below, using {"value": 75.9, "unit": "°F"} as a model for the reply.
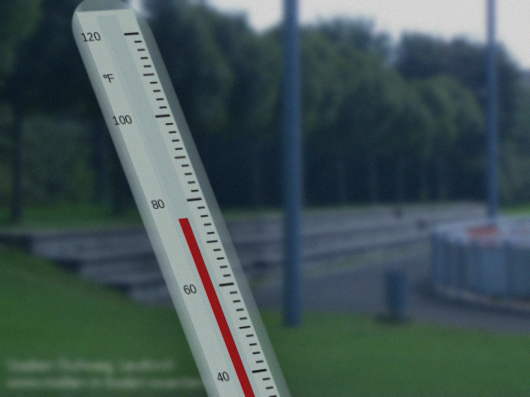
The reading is {"value": 76, "unit": "°F"}
